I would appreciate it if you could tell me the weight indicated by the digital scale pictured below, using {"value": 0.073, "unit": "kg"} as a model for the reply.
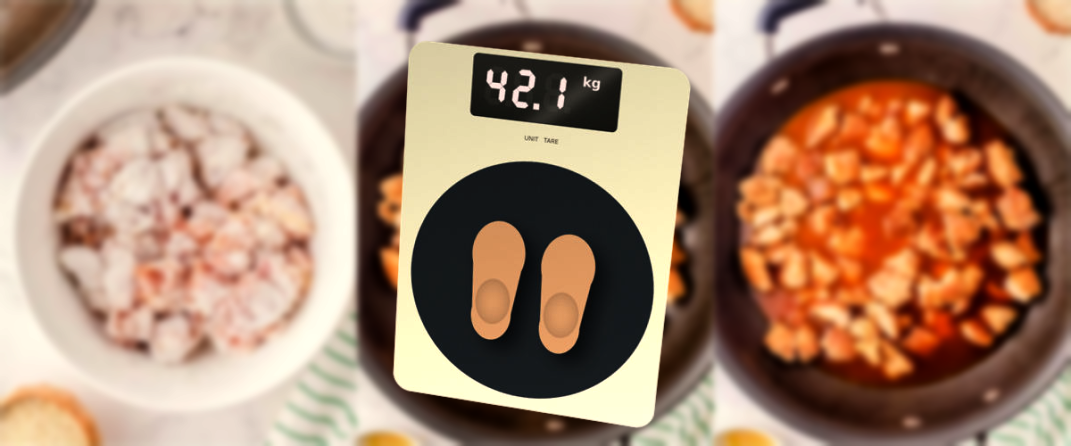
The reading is {"value": 42.1, "unit": "kg"}
